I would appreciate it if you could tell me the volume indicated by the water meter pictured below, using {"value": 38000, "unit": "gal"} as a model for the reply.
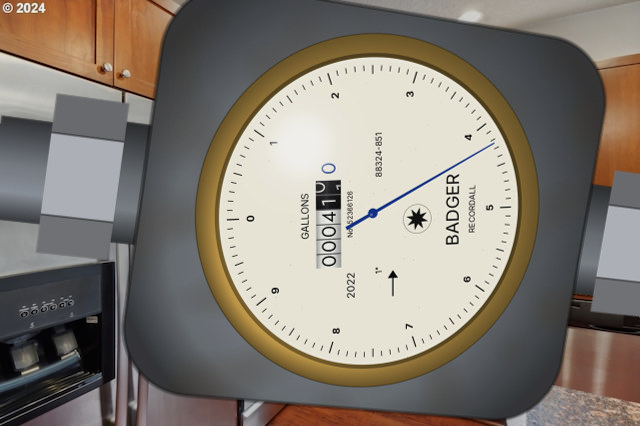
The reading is {"value": 4104.2, "unit": "gal"}
